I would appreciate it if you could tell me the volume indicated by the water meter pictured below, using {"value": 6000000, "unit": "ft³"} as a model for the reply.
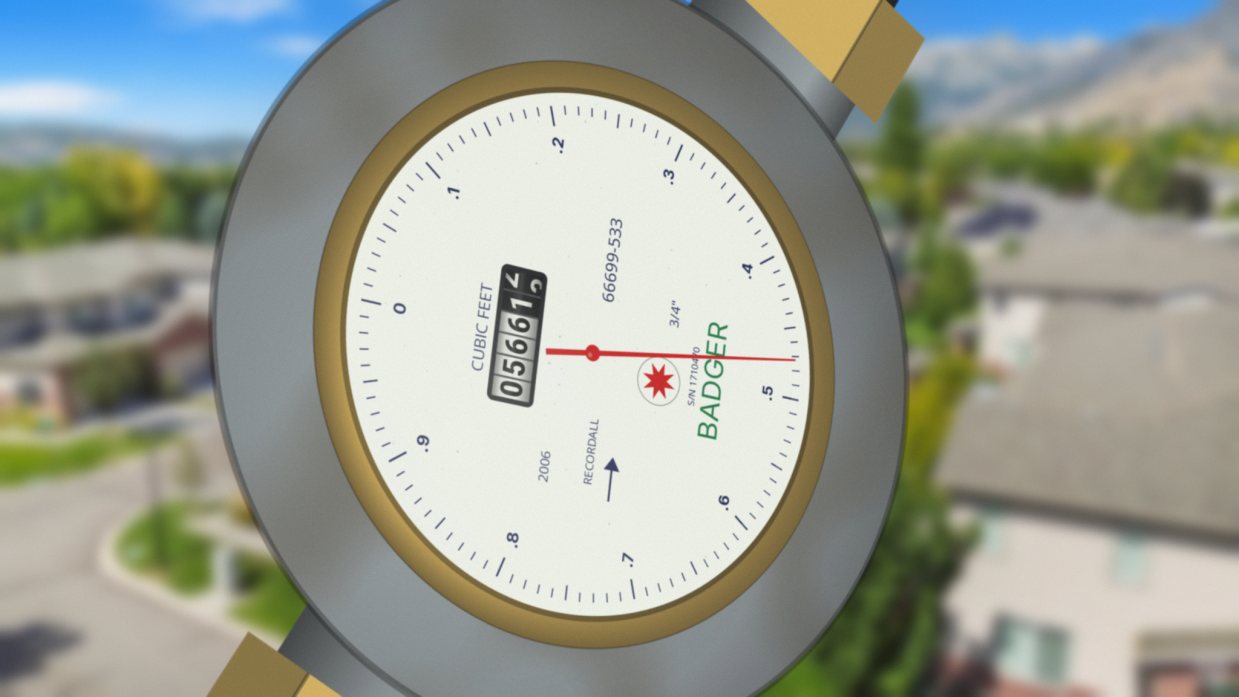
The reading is {"value": 56612.47, "unit": "ft³"}
